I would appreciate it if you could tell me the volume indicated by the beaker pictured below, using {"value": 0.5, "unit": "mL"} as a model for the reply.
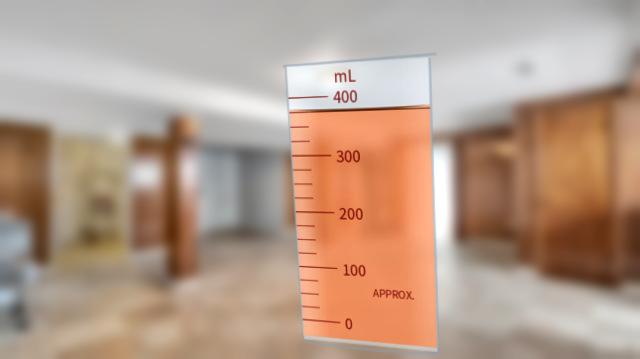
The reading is {"value": 375, "unit": "mL"}
